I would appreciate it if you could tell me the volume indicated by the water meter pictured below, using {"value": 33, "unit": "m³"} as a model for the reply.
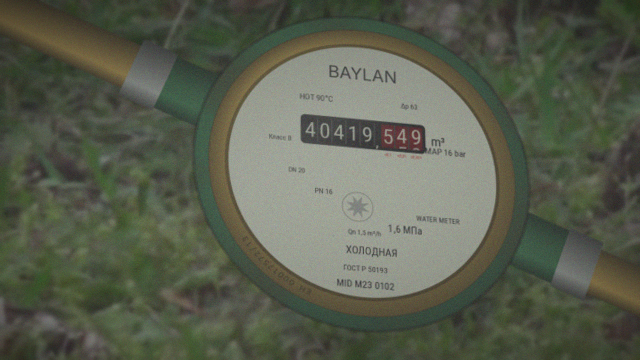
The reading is {"value": 40419.549, "unit": "m³"}
